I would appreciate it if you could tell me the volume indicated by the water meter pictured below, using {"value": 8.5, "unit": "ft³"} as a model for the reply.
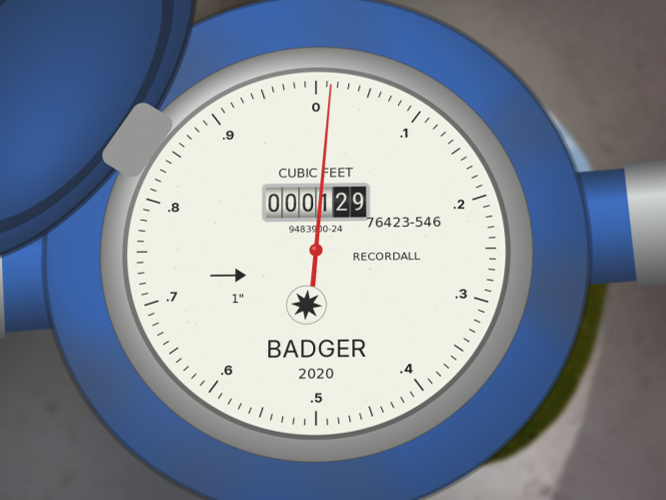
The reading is {"value": 129.01, "unit": "ft³"}
